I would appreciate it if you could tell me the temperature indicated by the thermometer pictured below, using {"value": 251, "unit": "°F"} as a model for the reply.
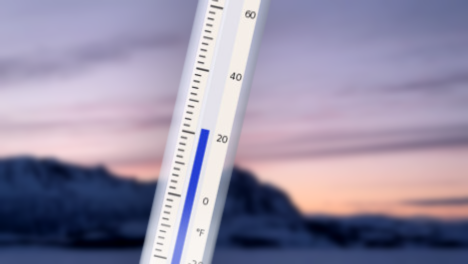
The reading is {"value": 22, "unit": "°F"}
